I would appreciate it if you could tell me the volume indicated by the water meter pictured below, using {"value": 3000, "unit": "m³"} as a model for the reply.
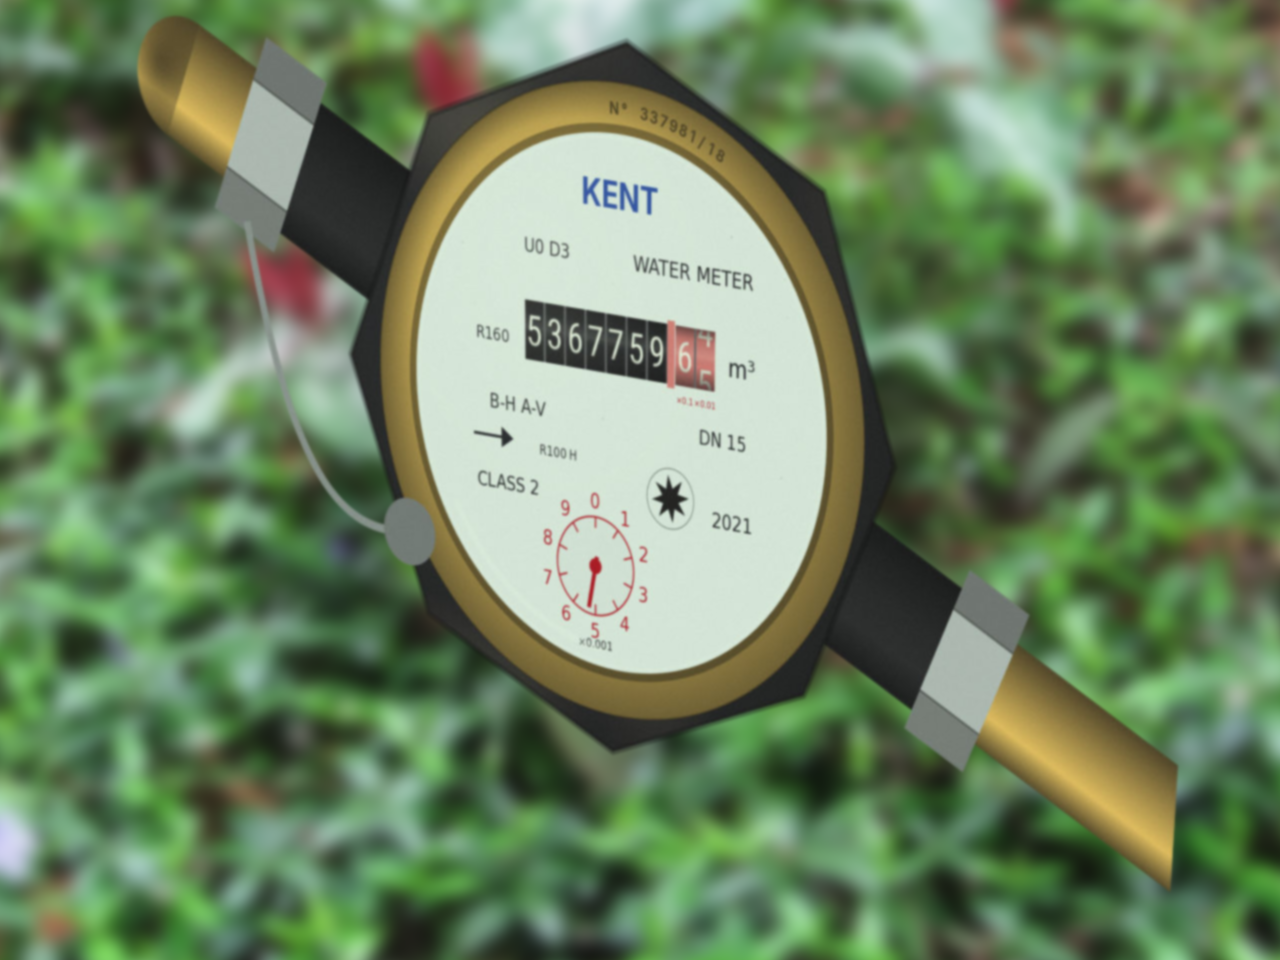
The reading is {"value": 5367759.645, "unit": "m³"}
